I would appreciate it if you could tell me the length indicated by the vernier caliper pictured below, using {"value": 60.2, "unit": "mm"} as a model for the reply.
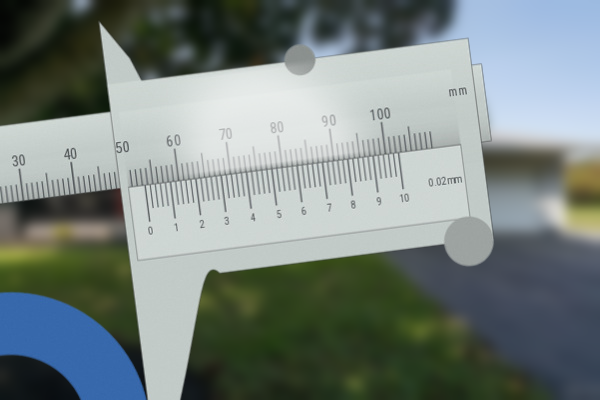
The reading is {"value": 53.5, "unit": "mm"}
